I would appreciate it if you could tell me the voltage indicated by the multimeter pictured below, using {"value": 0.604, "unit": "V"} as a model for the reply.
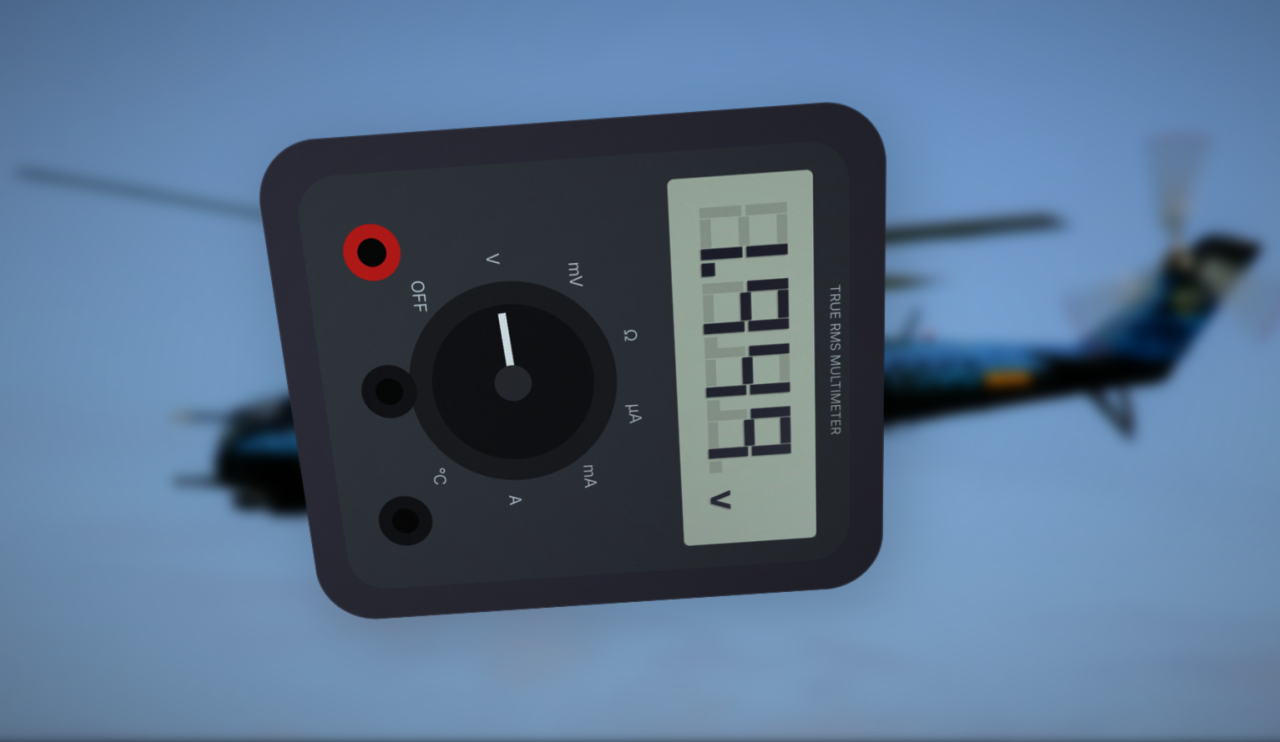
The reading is {"value": 1.949, "unit": "V"}
